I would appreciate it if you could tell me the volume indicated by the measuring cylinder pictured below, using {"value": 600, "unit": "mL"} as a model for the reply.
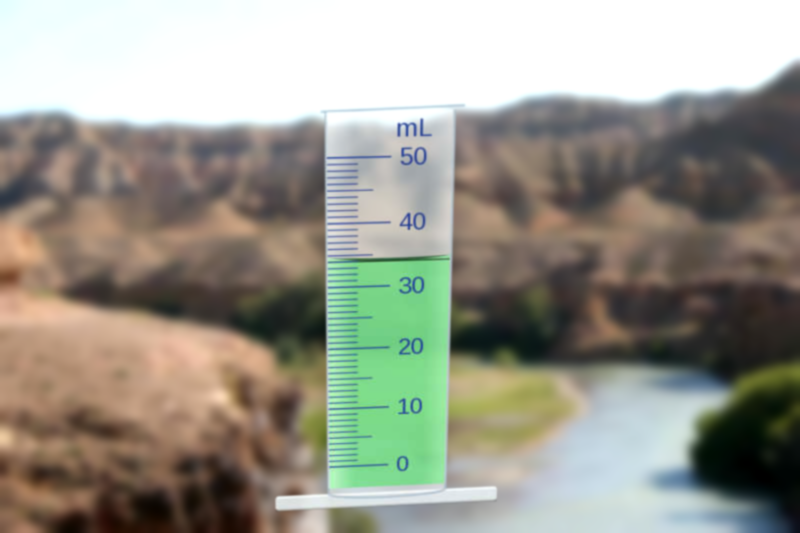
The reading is {"value": 34, "unit": "mL"}
